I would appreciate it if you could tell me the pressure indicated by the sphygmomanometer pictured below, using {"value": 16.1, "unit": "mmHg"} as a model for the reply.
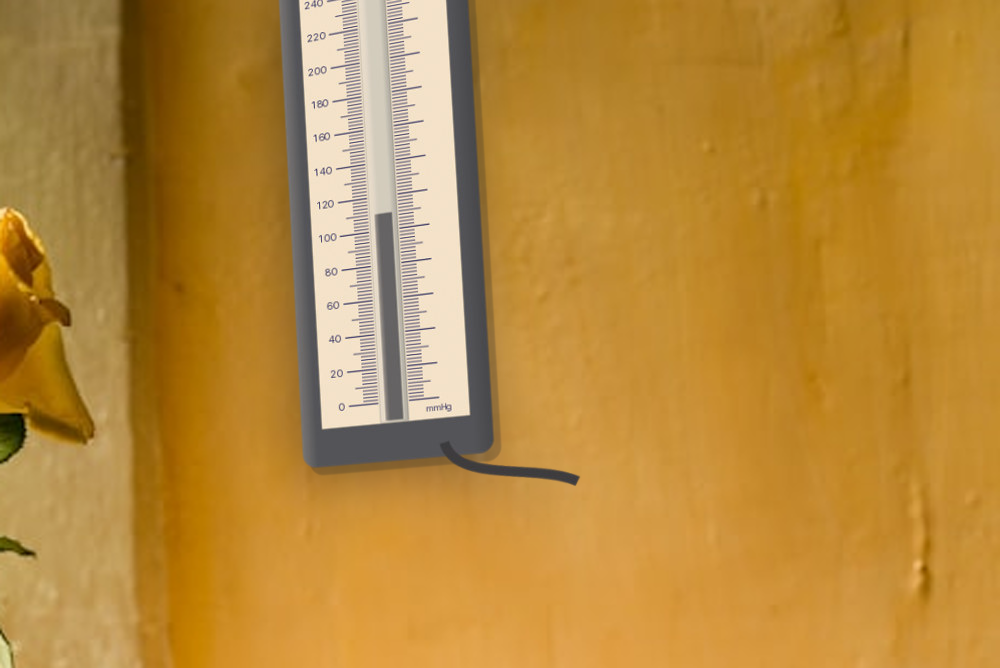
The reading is {"value": 110, "unit": "mmHg"}
